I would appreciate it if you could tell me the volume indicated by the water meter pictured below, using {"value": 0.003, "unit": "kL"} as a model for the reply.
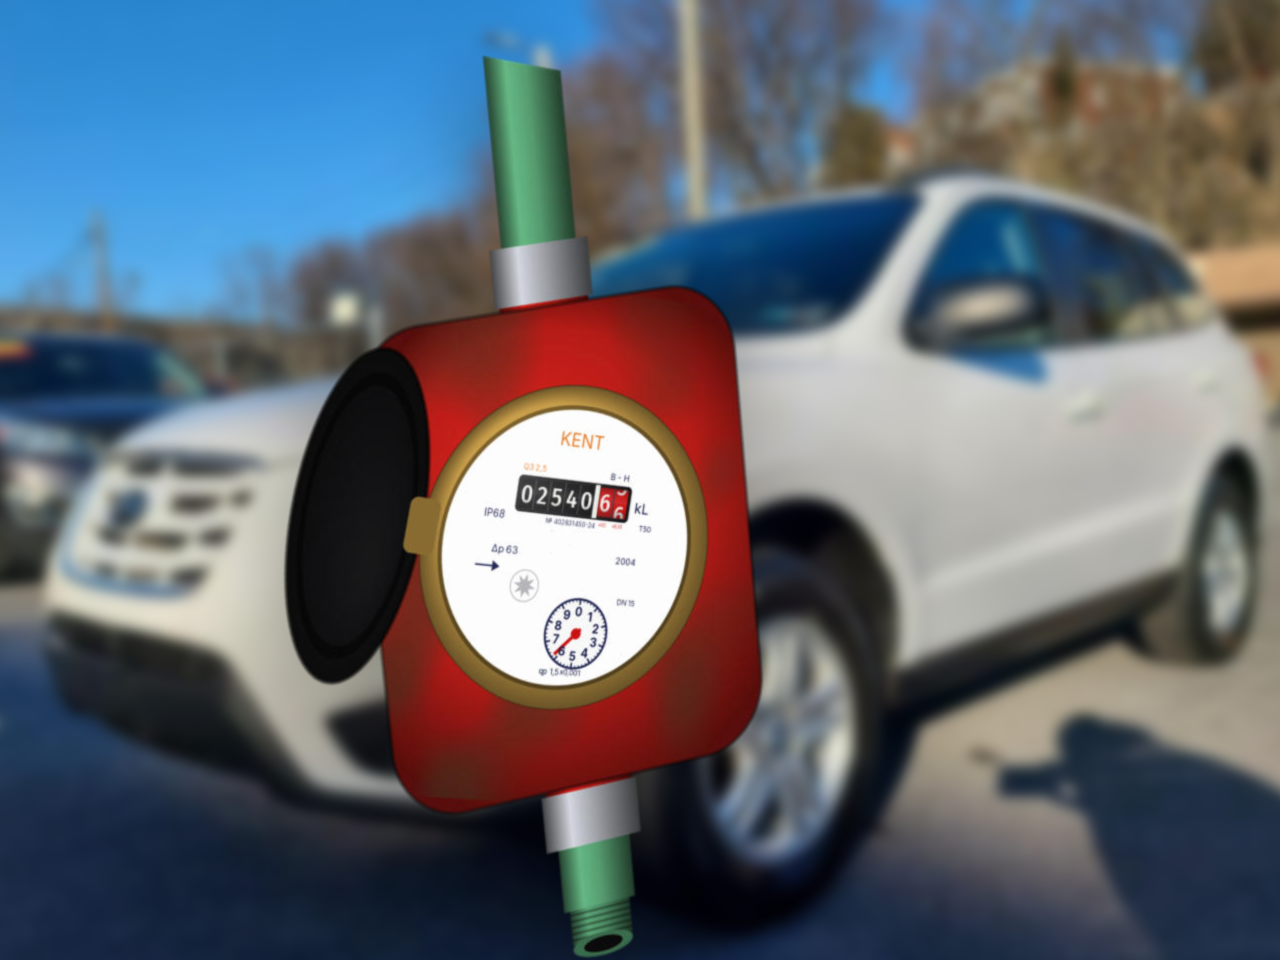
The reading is {"value": 2540.656, "unit": "kL"}
